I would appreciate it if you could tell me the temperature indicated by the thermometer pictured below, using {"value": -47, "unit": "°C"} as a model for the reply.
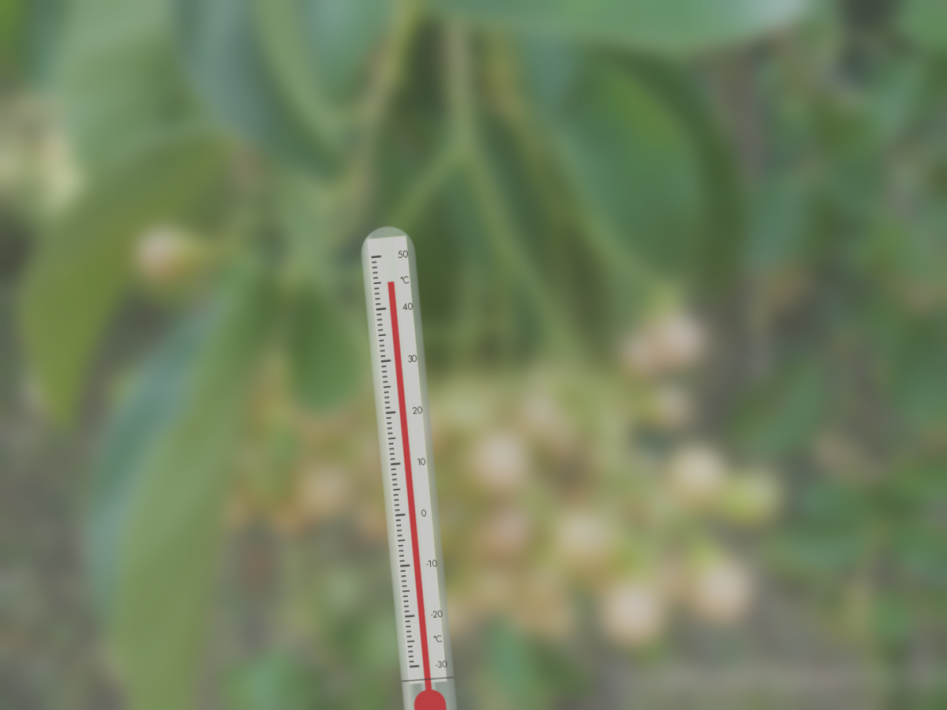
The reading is {"value": 45, "unit": "°C"}
